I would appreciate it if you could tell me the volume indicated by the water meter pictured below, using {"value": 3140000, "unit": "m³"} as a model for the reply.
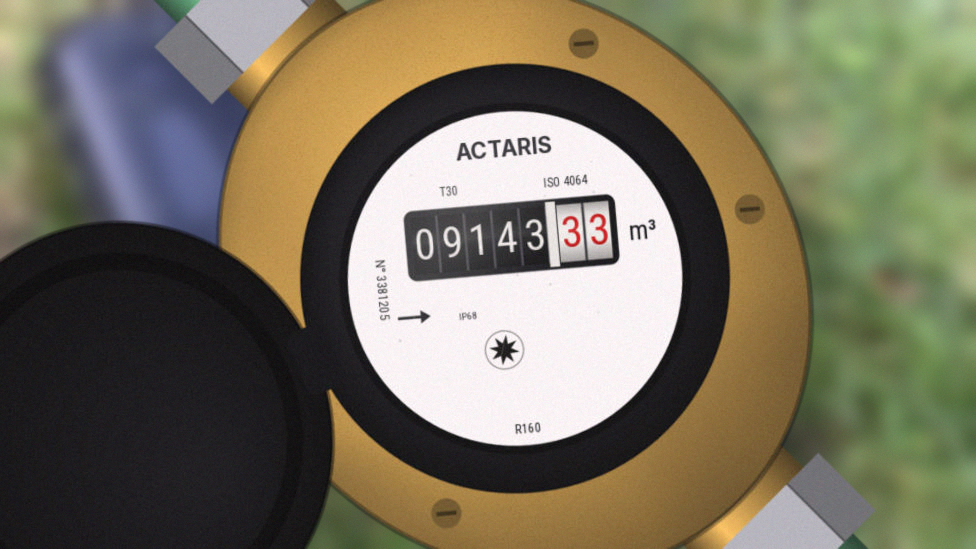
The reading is {"value": 9143.33, "unit": "m³"}
